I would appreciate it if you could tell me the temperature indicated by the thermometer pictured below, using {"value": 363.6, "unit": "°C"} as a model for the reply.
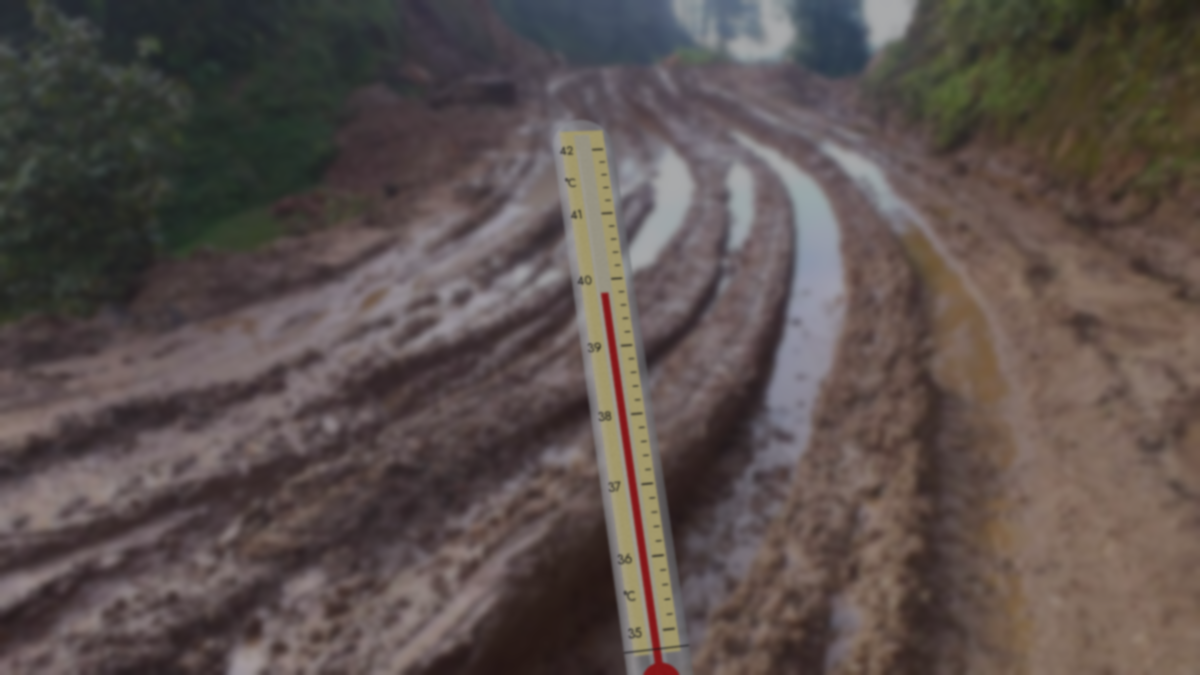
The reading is {"value": 39.8, "unit": "°C"}
